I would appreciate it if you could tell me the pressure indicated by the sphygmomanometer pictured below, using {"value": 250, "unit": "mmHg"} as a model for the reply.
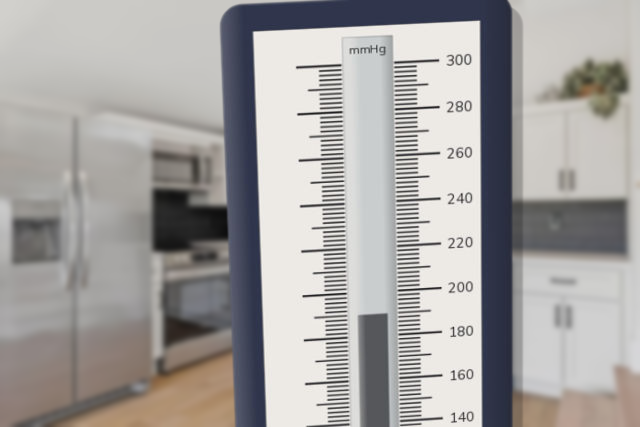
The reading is {"value": 190, "unit": "mmHg"}
